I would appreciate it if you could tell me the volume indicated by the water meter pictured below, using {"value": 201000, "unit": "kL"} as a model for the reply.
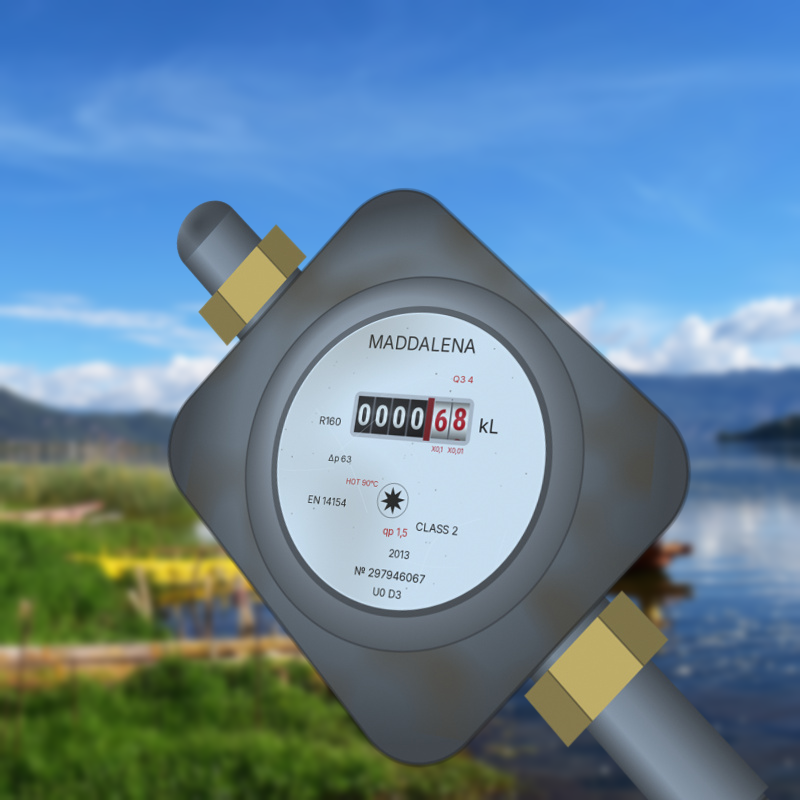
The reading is {"value": 0.68, "unit": "kL"}
